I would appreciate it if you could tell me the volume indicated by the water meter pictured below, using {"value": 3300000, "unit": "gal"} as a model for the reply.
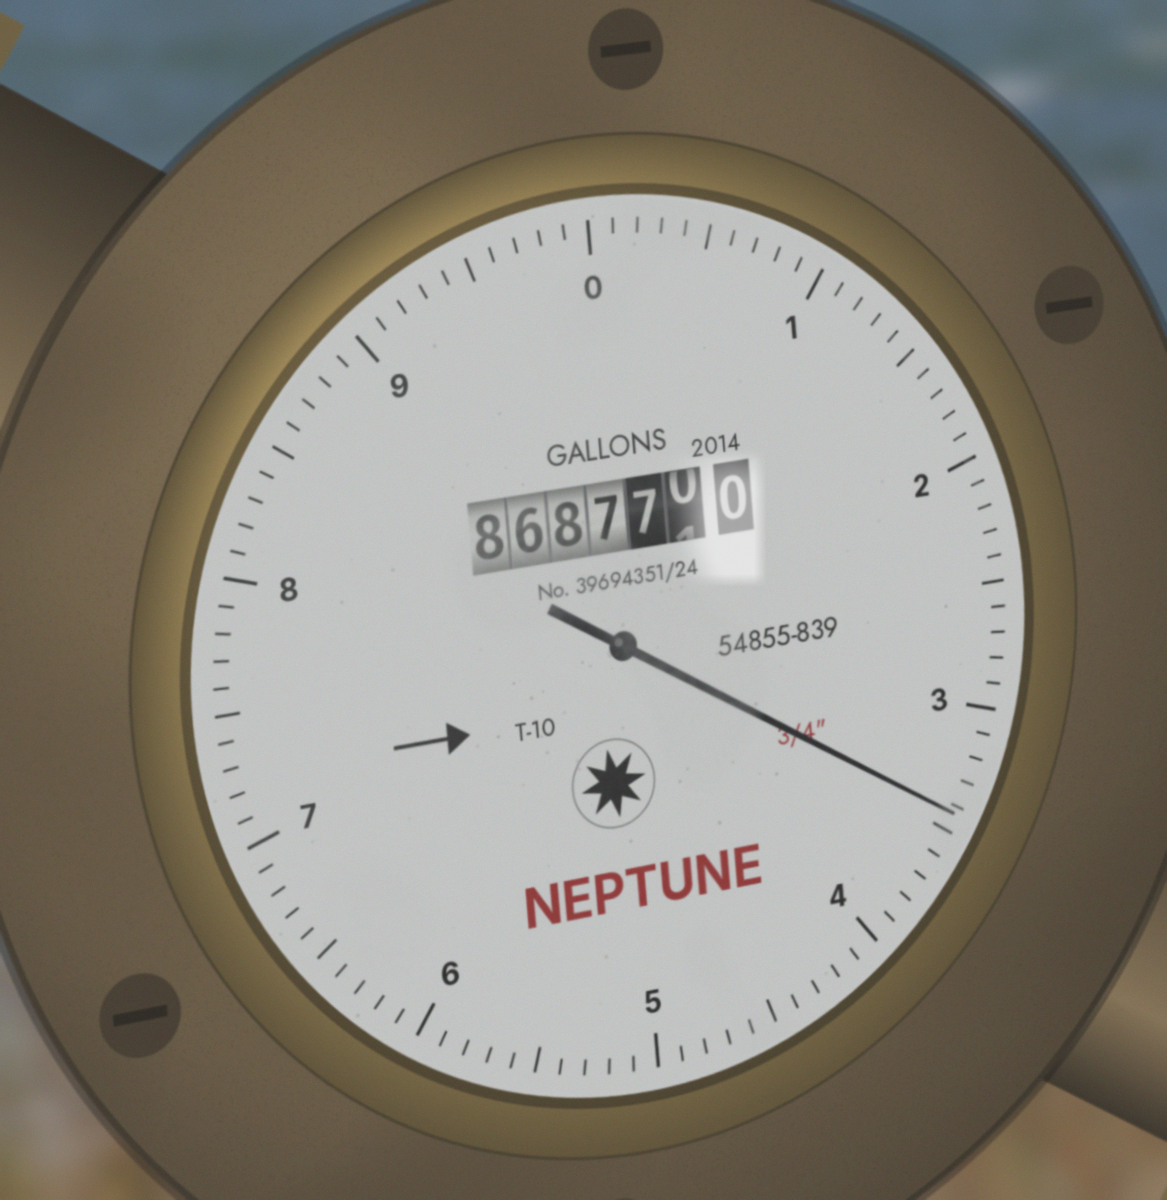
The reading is {"value": 8687703.4, "unit": "gal"}
